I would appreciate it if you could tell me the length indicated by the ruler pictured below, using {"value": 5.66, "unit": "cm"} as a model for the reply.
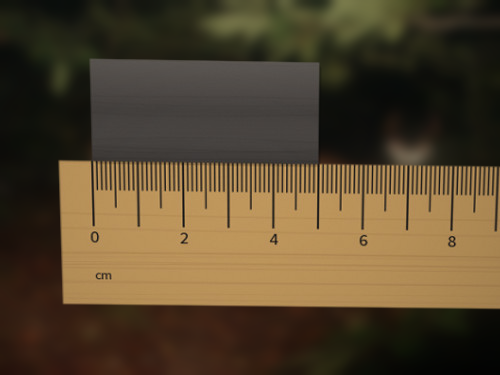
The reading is {"value": 5, "unit": "cm"}
